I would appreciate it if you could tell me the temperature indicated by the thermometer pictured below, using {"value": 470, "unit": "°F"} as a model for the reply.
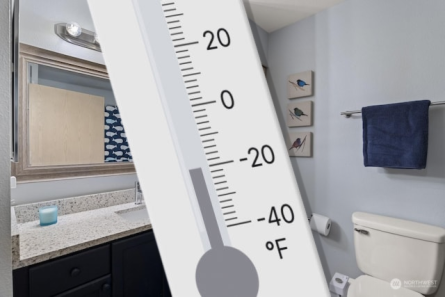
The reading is {"value": -20, "unit": "°F"}
